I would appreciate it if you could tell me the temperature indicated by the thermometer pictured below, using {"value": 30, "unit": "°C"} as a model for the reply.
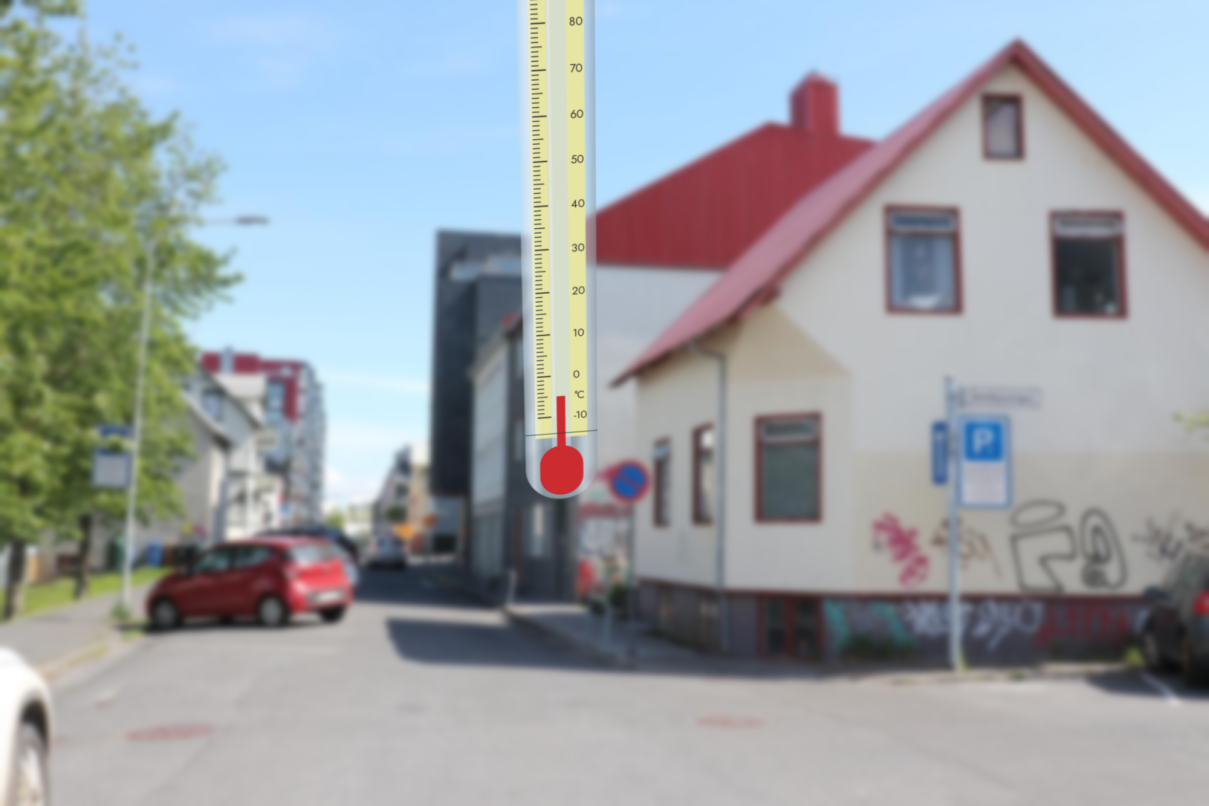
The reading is {"value": -5, "unit": "°C"}
